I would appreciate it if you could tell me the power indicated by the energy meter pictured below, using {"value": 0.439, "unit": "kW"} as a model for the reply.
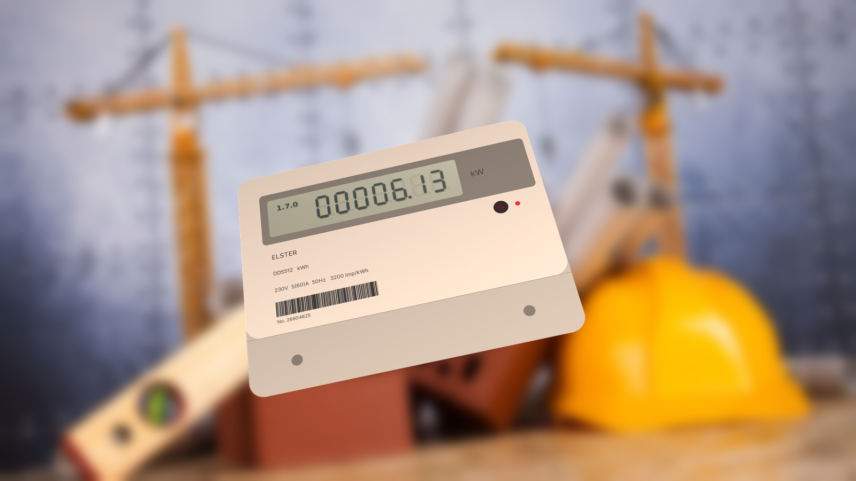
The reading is {"value": 6.13, "unit": "kW"}
